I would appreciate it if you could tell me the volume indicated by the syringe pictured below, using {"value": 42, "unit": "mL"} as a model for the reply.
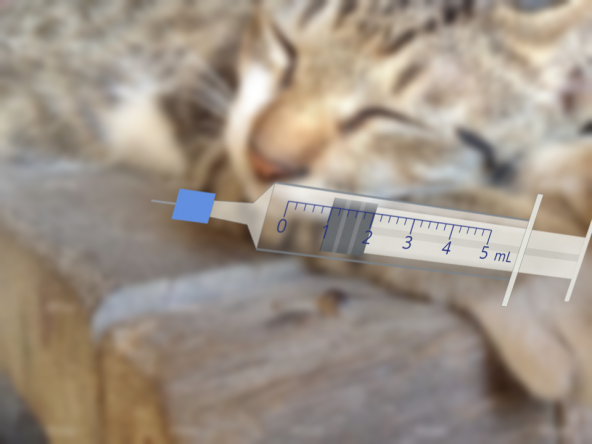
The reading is {"value": 1, "unit": "mL"}
